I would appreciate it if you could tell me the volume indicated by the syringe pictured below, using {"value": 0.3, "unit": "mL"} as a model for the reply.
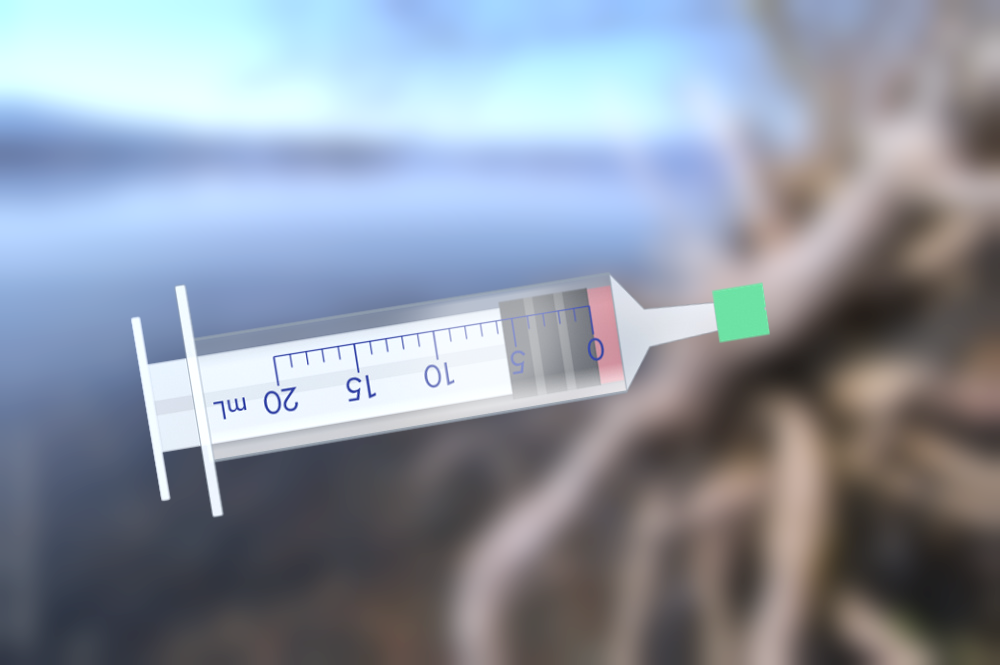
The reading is {"value": 0, "unit": "mL"}
